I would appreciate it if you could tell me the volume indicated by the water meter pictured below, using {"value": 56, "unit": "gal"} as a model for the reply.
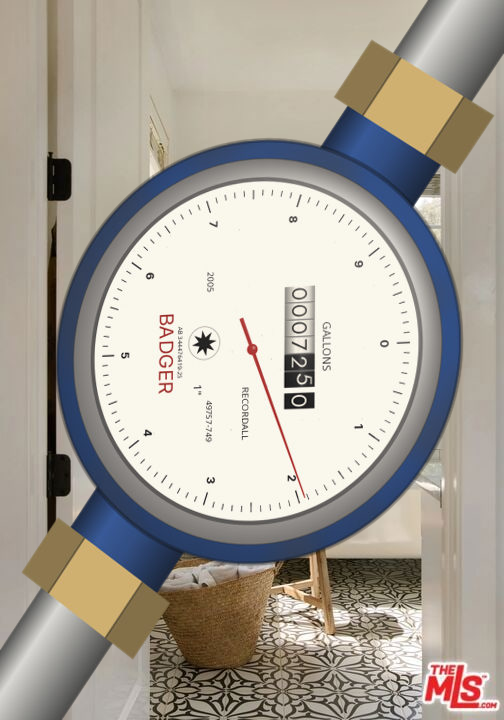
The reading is {"value": 7251.9, "unit": "gal"}
